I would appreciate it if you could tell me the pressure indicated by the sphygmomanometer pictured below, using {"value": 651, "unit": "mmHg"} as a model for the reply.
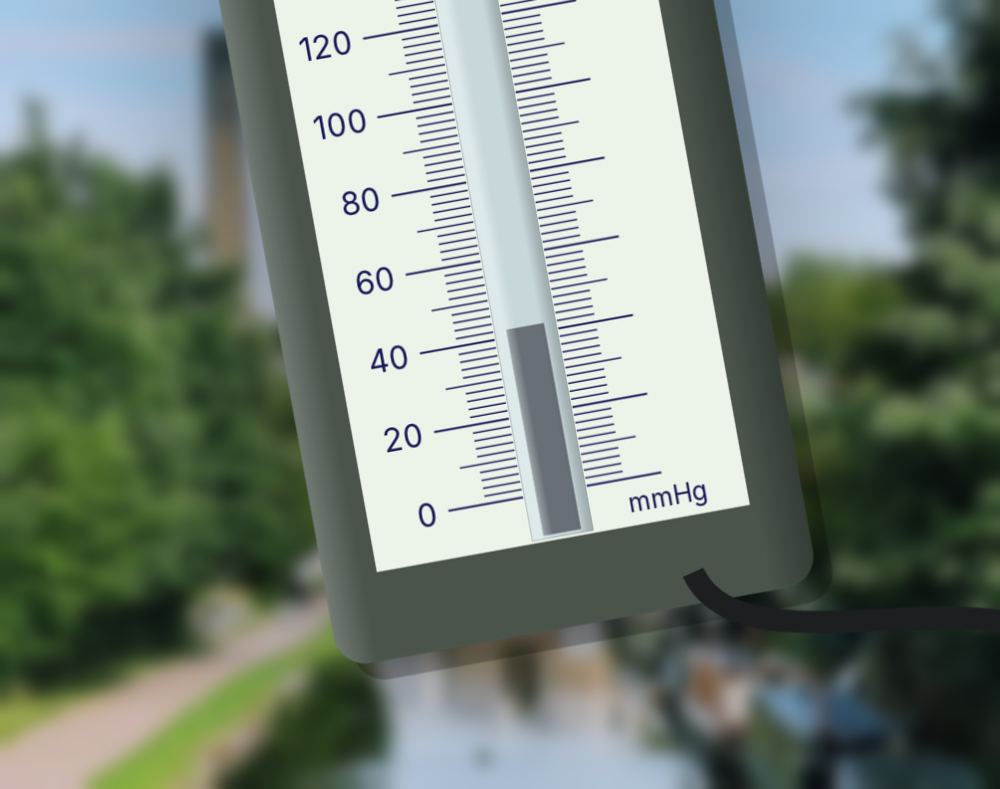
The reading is {"value": 42, "unit": "mmHg"}
